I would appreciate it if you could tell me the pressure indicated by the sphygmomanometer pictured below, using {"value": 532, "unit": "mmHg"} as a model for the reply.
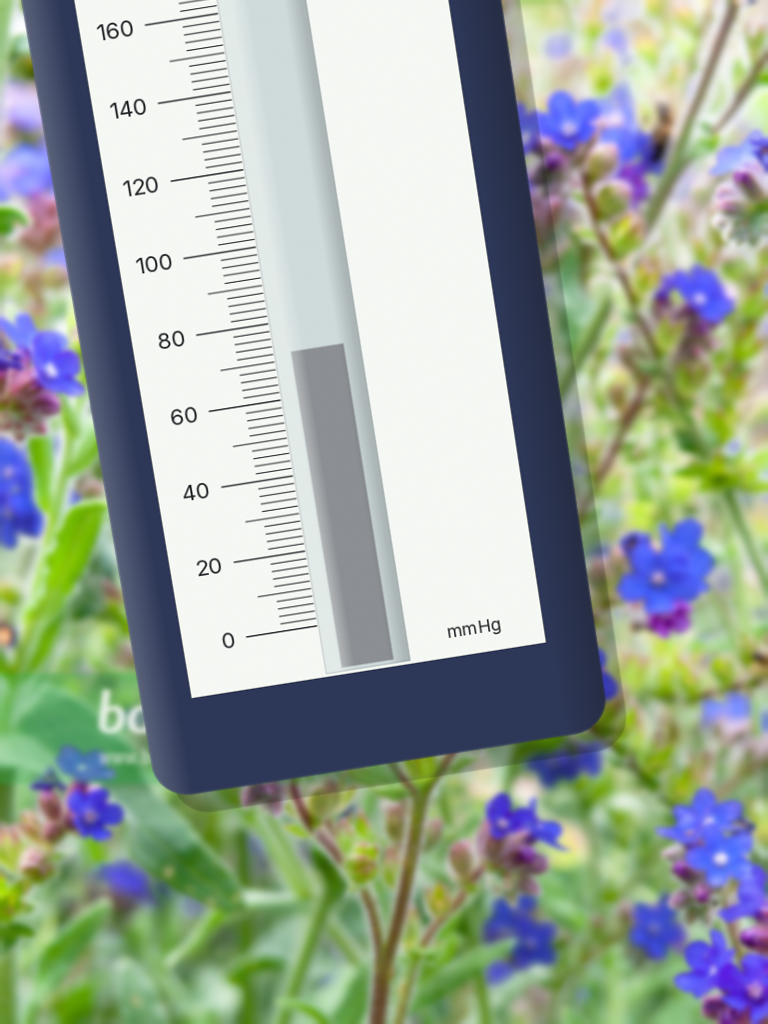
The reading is {"value": 72, "unit": "mmHg"}
